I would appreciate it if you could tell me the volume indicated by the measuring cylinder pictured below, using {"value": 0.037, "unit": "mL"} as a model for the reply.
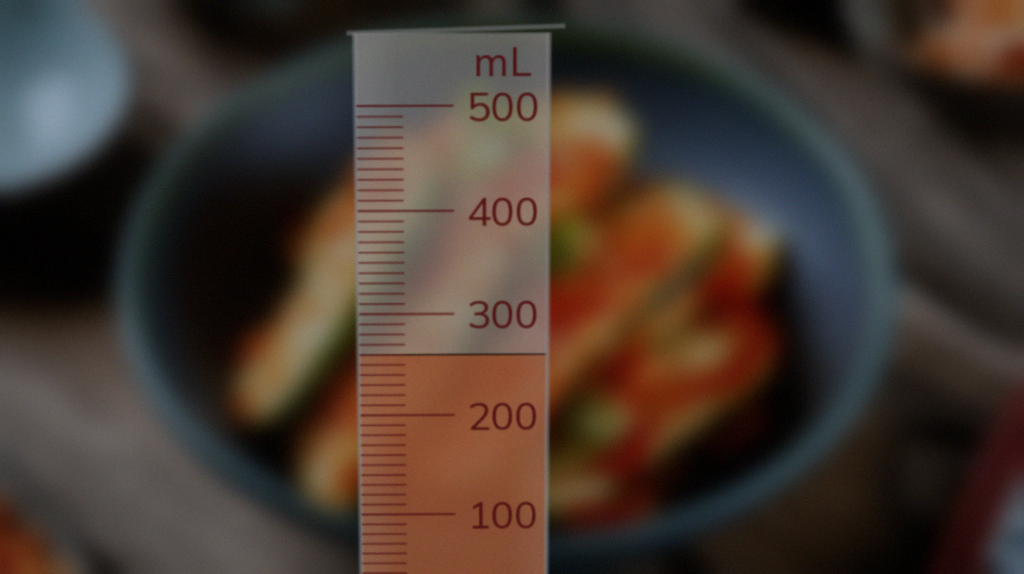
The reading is {"value": 260, "unit": "mL"}
